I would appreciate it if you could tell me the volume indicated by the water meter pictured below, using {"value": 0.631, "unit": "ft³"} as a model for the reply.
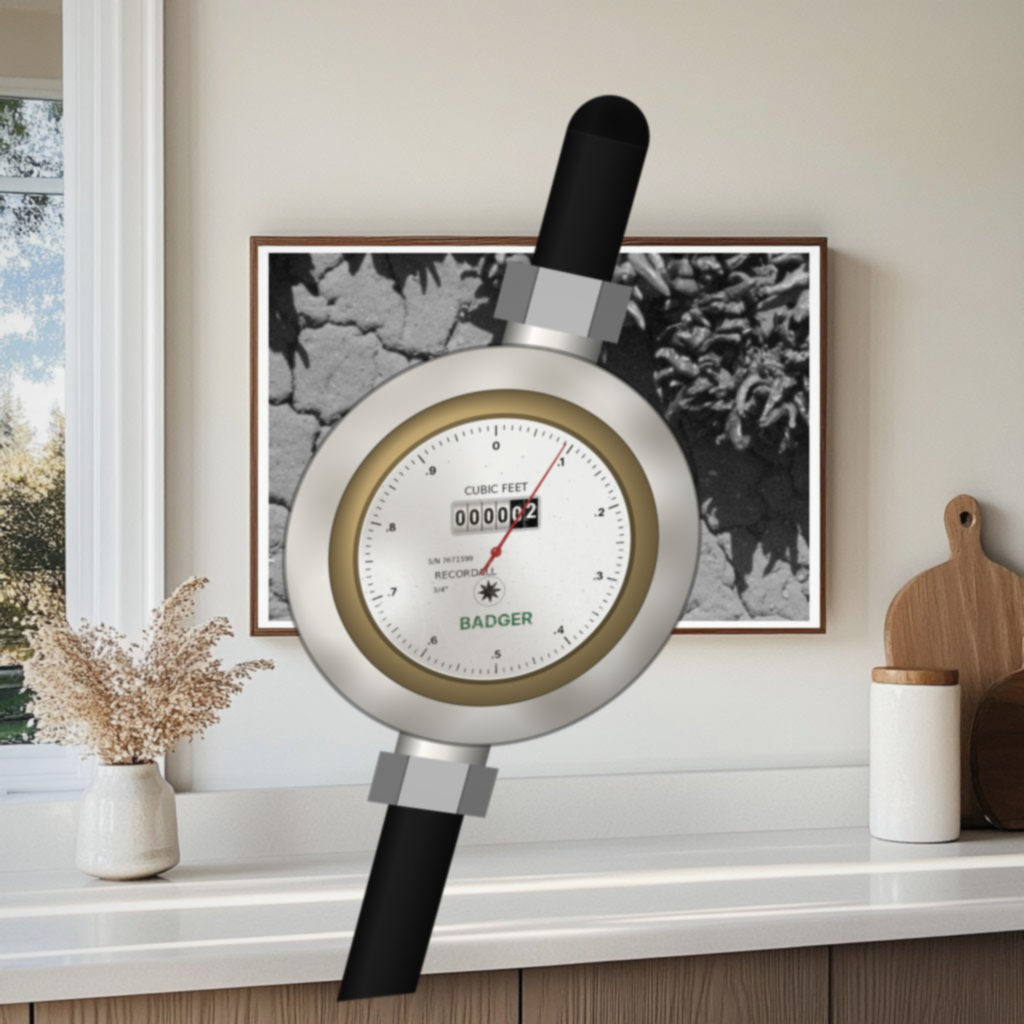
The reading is {"value": 2.09, "unit": "ft³"}
